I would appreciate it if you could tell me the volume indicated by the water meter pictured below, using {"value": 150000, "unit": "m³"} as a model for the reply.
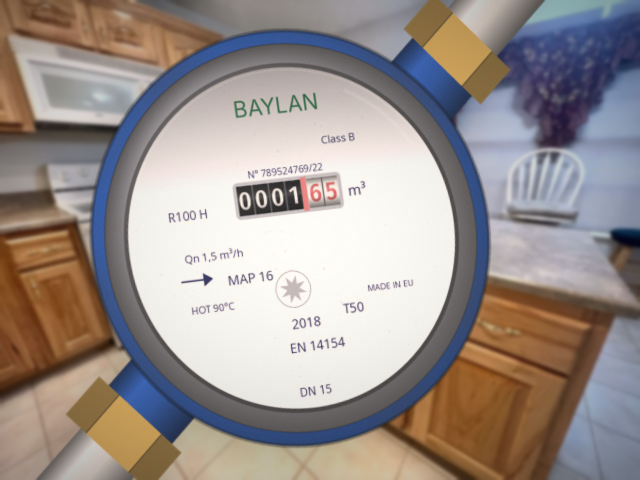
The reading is {"value": 1.65, "unit": "m³"}
